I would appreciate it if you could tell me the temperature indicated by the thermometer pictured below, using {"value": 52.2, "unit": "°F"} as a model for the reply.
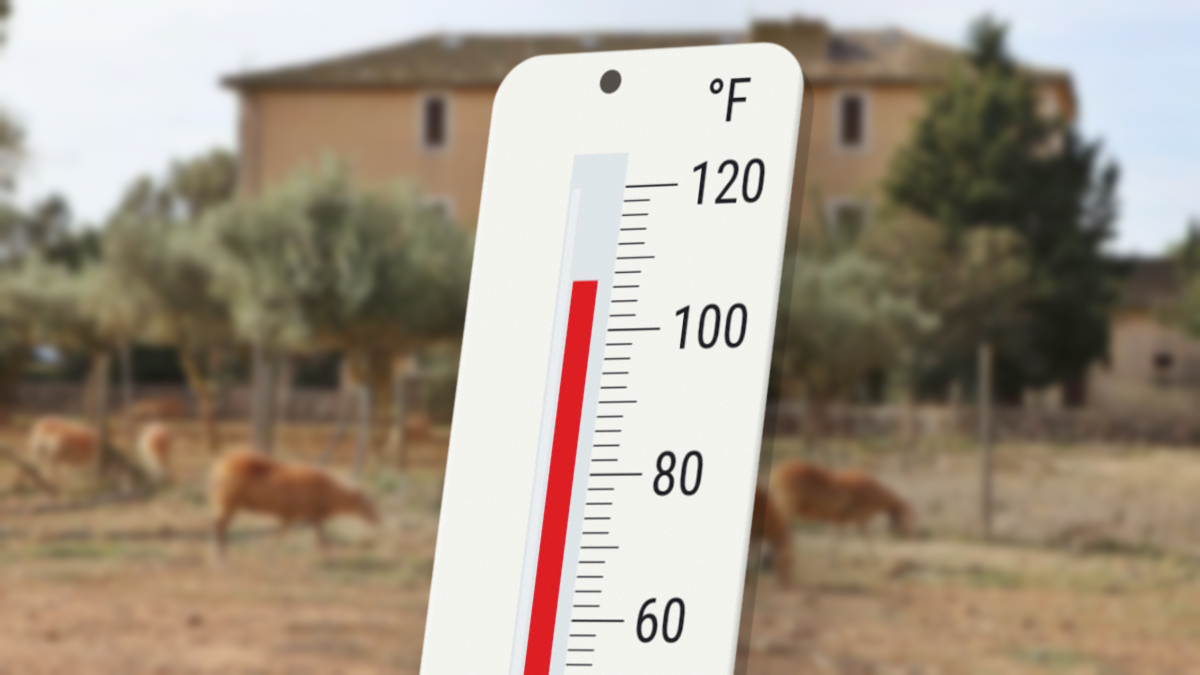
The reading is {"value": 107, "unit": "°F"}
